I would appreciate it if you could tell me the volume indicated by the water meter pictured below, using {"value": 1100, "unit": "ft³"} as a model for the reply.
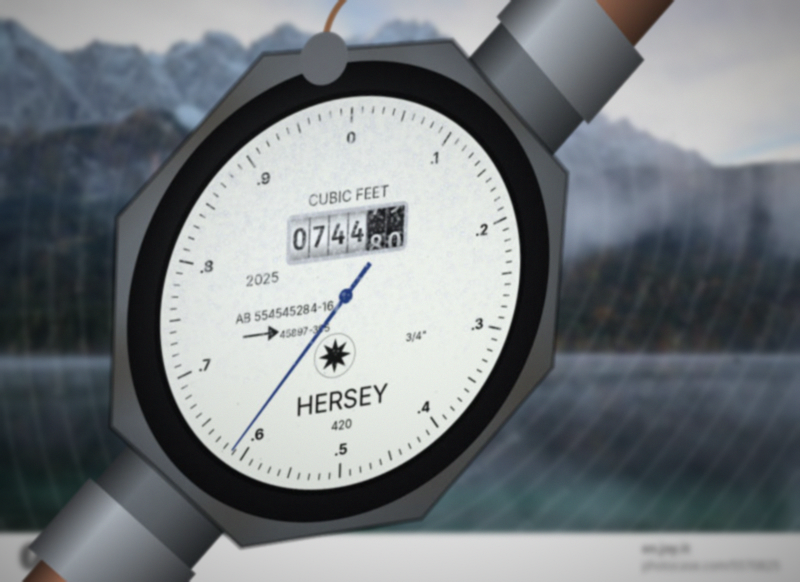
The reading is {"value": 74479.61, "unit": "ft³"}
